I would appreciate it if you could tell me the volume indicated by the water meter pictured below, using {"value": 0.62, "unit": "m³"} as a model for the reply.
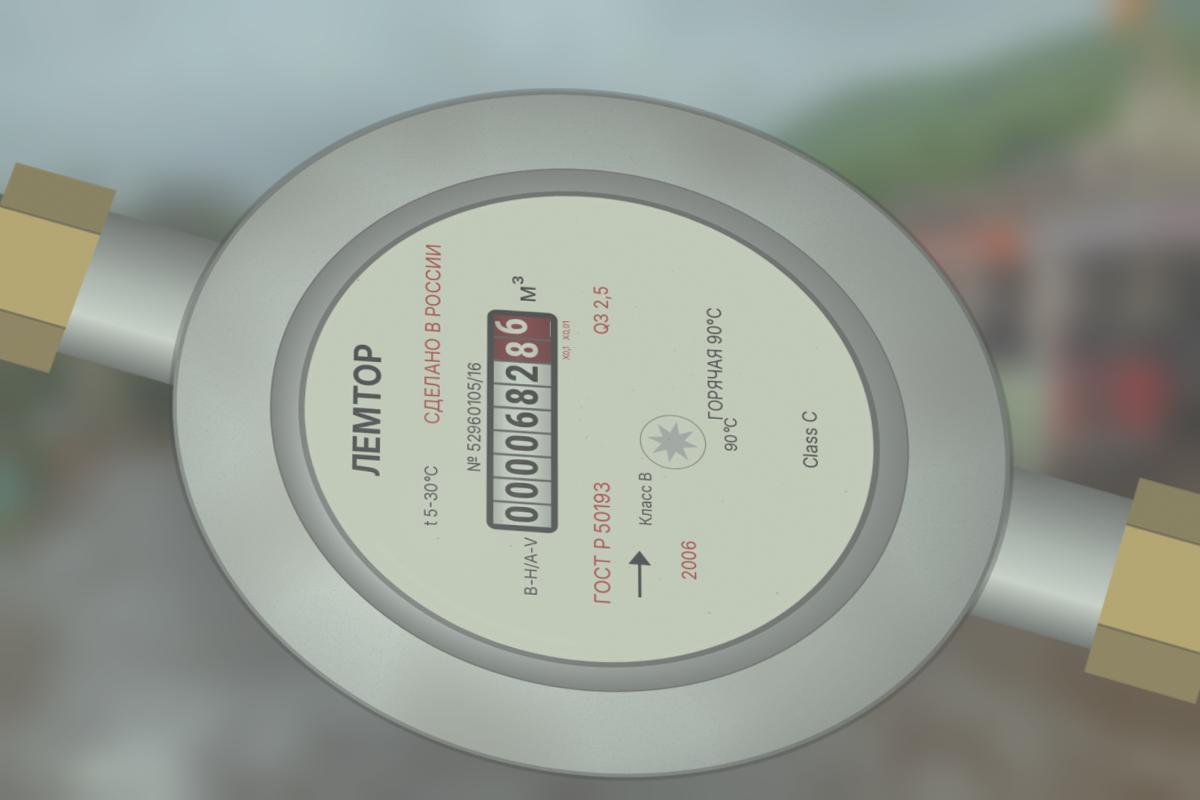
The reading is {"value": 682.86, "unit": "m³"}
